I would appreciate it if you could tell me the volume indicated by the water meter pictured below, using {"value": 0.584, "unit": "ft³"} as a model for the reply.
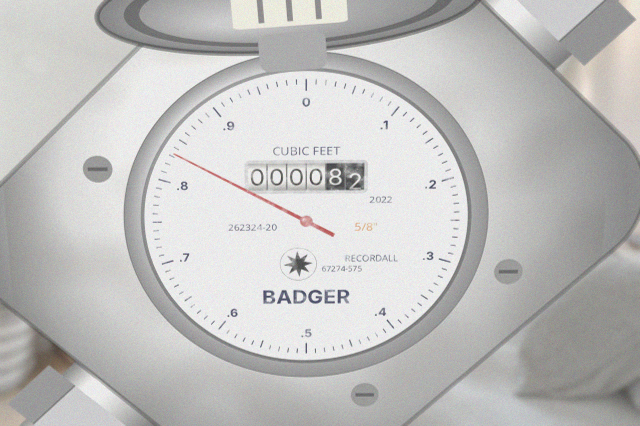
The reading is {"value": 81.83, "unit": "ft³"}
